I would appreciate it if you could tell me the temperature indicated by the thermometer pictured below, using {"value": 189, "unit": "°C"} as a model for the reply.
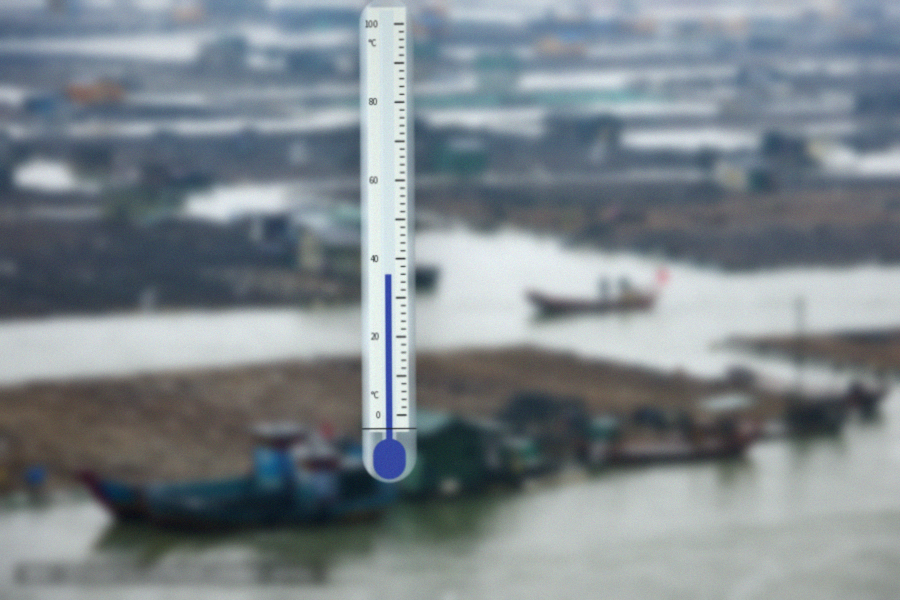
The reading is {"value": 36, "unit": "°C"}
